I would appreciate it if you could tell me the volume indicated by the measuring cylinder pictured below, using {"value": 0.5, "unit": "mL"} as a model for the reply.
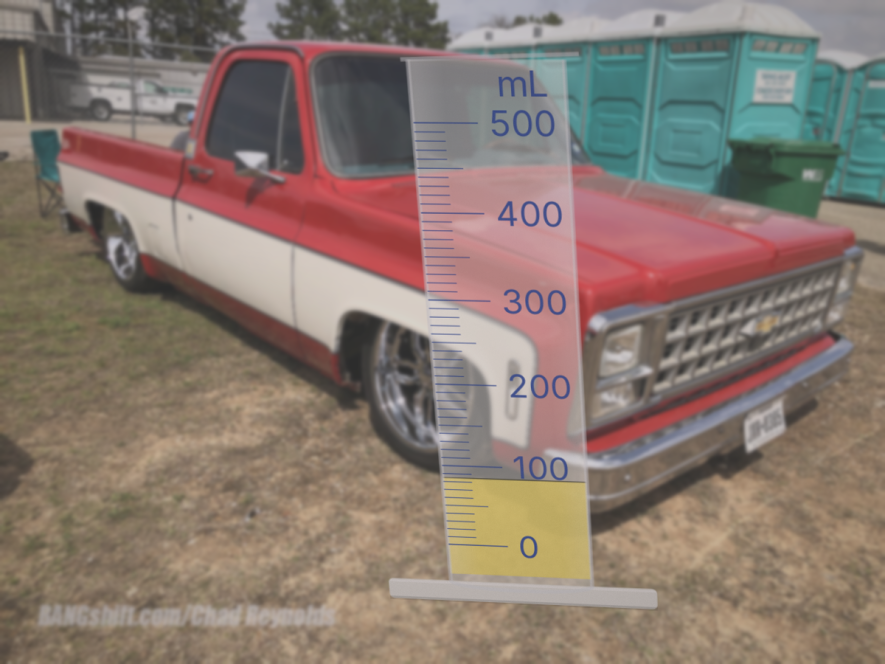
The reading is {"value": 85, "unit": "mL"}
